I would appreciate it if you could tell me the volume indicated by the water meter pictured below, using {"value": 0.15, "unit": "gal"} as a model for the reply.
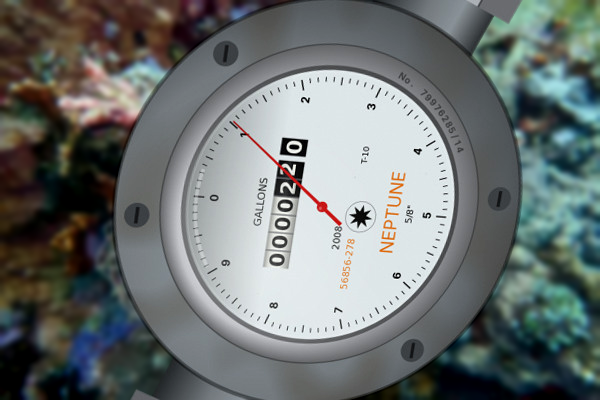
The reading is {"value": 221.0, "unit": "gal"}
